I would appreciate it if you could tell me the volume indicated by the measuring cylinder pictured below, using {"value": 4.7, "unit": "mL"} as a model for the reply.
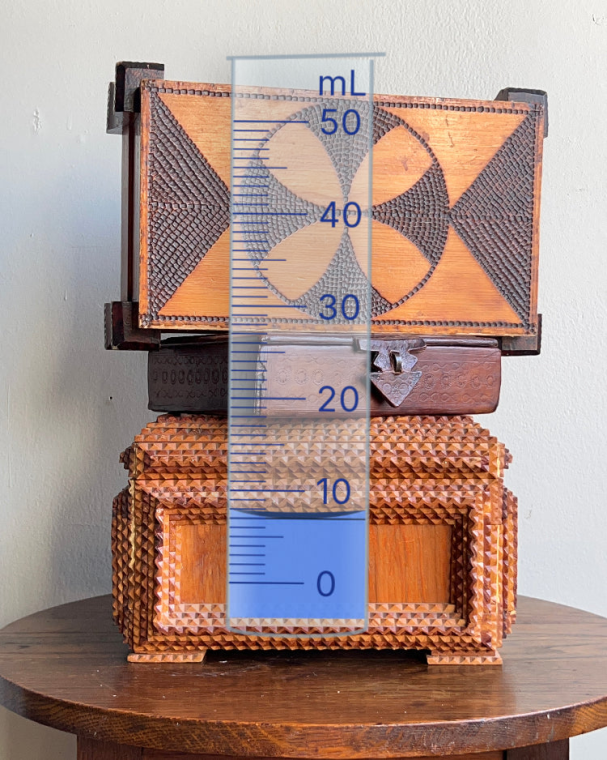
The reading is {"value": 7, "unit": "mL"}
